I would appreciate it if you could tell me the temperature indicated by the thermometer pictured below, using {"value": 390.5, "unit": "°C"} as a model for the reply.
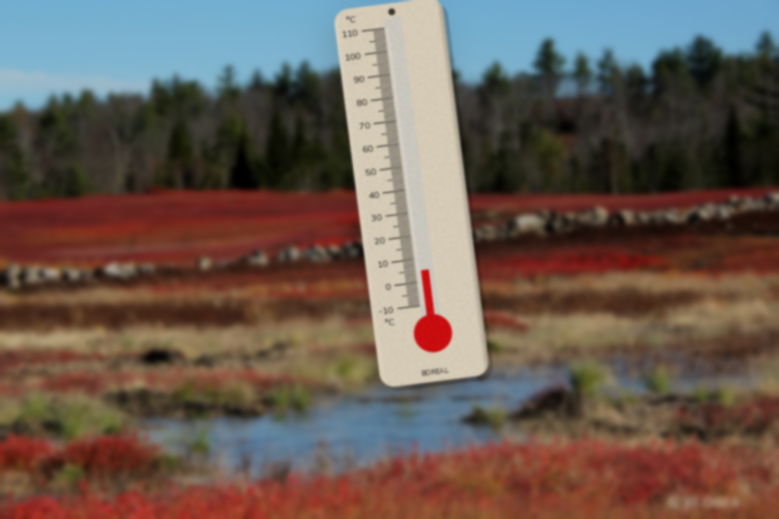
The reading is {"value": 5, "unit": "°C"}
